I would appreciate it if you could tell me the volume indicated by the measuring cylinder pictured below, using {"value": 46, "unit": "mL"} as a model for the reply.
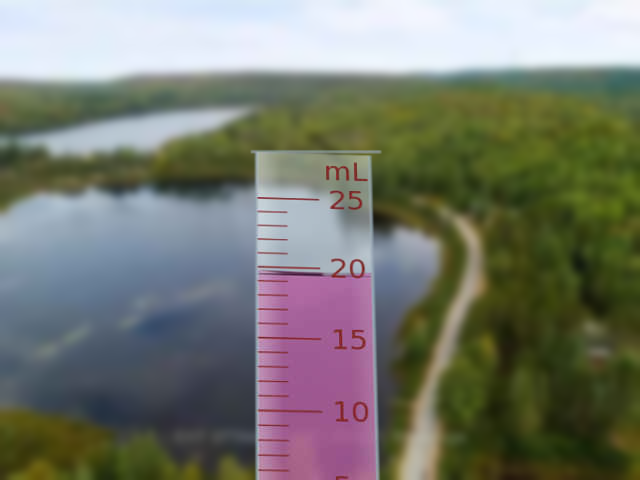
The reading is {"value": 19.5, "unit": "mL"}
